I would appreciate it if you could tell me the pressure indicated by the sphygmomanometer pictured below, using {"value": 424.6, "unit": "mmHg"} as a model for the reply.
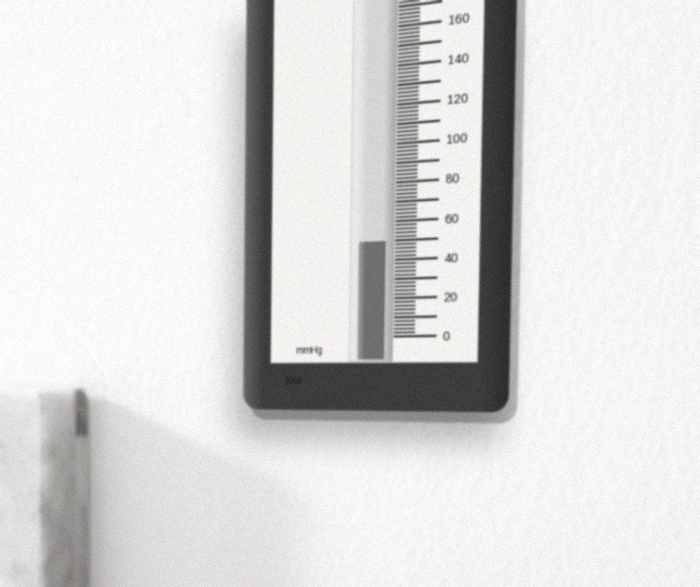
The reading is {"value": 50, "unit": "mmHg"}
